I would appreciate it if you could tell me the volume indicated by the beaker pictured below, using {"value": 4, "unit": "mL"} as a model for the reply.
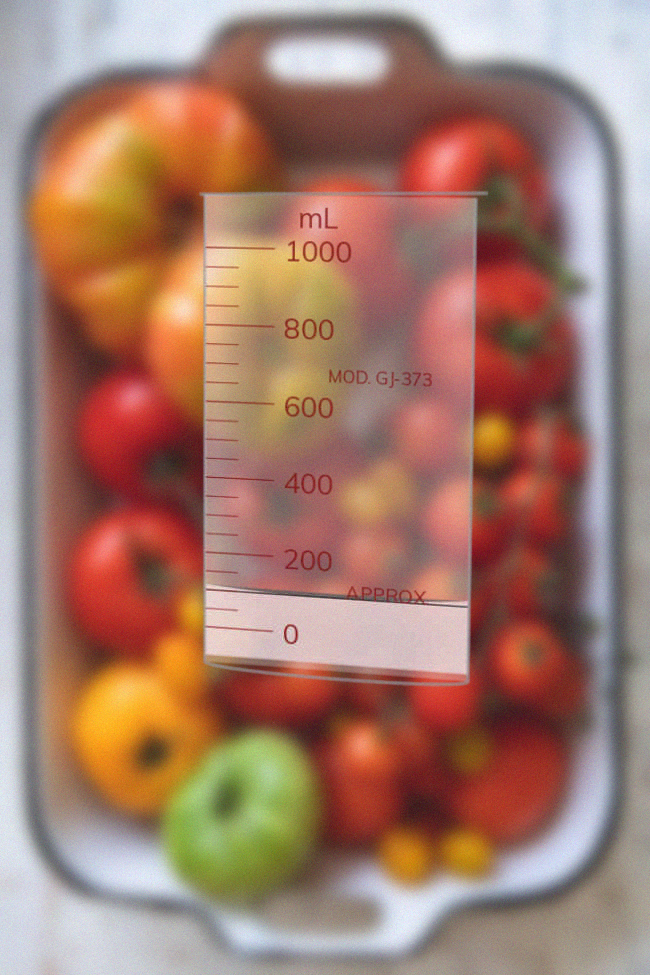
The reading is {"value": 100, "unit": "mL"}
